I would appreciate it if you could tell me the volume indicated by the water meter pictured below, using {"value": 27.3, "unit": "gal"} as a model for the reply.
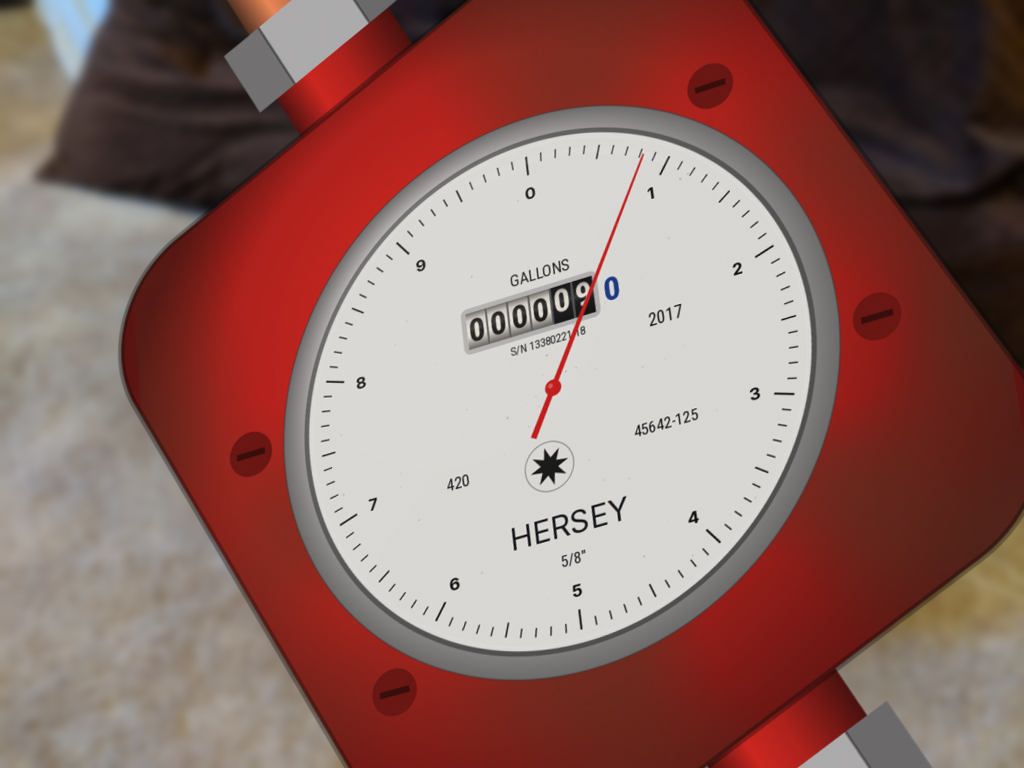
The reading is {"value": 90.8, "unit": "gal"}
